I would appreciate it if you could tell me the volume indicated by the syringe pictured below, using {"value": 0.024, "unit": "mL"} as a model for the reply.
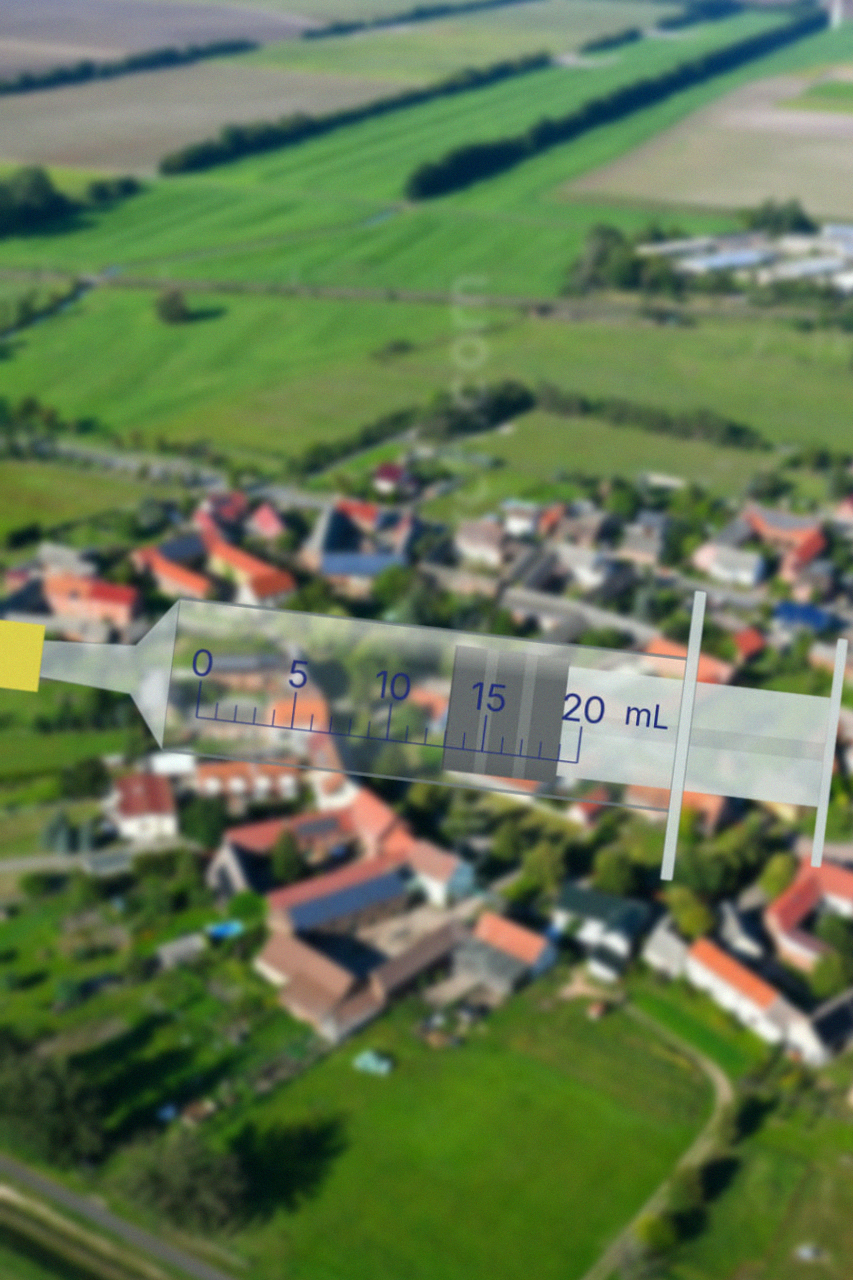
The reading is {"value": 13, "unit": "mL"}
